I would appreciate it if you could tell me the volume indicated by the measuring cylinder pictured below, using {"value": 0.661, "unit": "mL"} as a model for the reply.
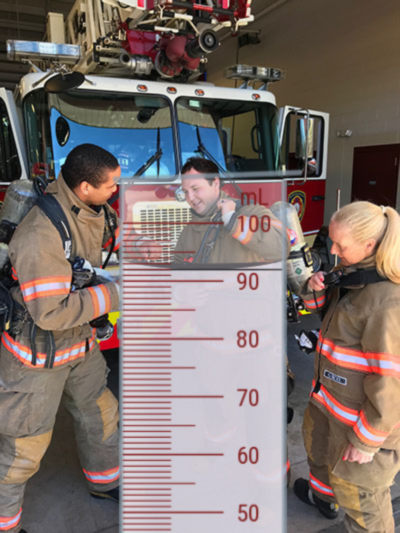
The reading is {"value": 92, "unit": "mL"}
